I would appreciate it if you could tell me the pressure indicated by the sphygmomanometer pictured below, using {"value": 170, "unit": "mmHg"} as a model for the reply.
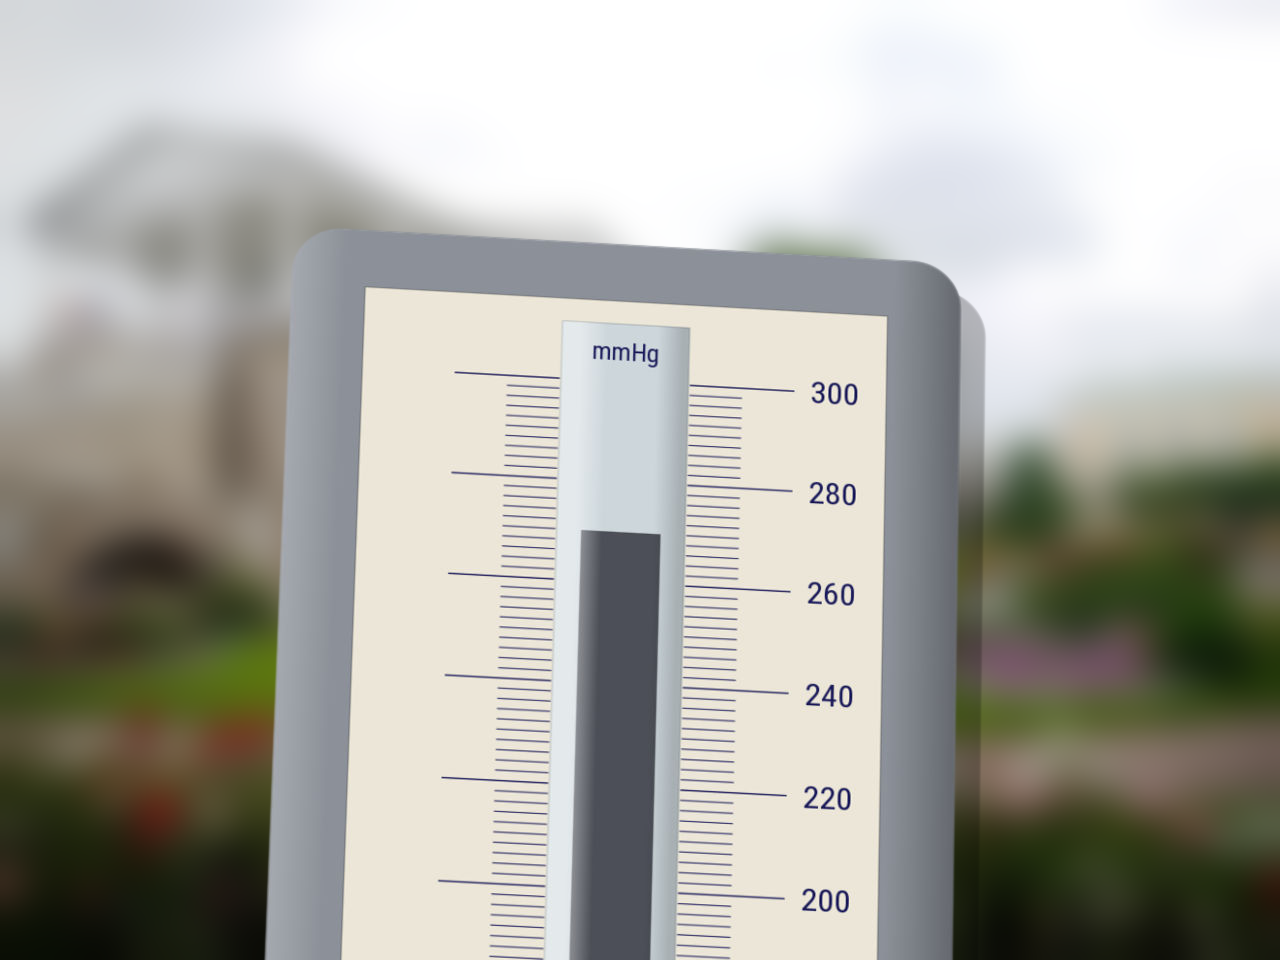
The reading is {"value": 270, "unit": "mmHg"}
